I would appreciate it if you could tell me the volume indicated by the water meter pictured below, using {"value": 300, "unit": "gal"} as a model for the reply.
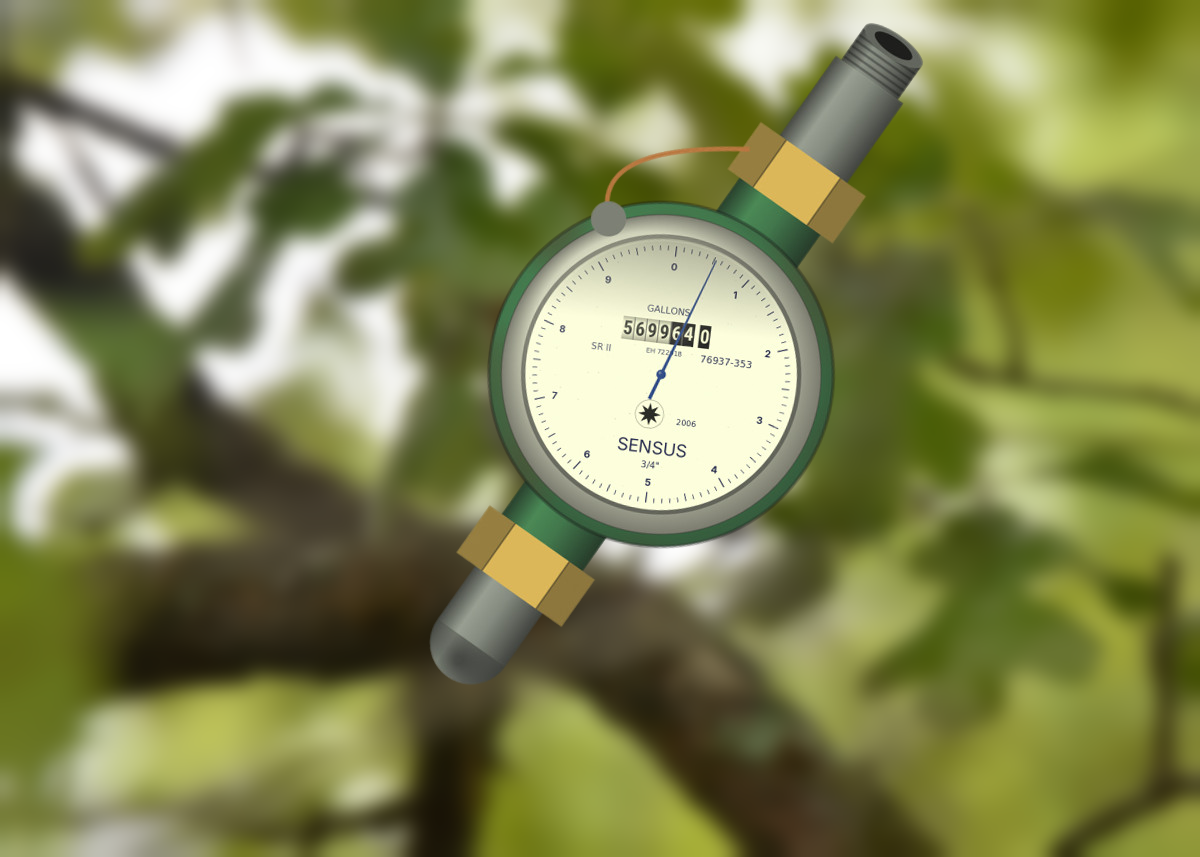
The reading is {"value": 5699640.5, "unit": "gal"}
